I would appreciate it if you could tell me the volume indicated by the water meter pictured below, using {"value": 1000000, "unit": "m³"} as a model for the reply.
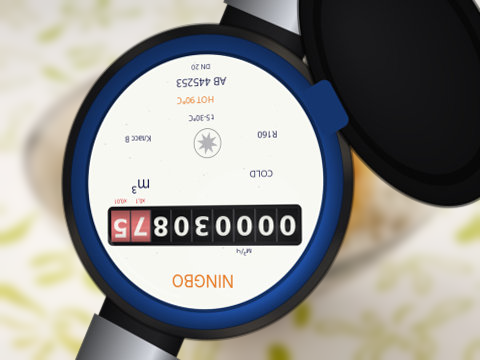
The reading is {"value": 308.75, "unit": "m³"}
